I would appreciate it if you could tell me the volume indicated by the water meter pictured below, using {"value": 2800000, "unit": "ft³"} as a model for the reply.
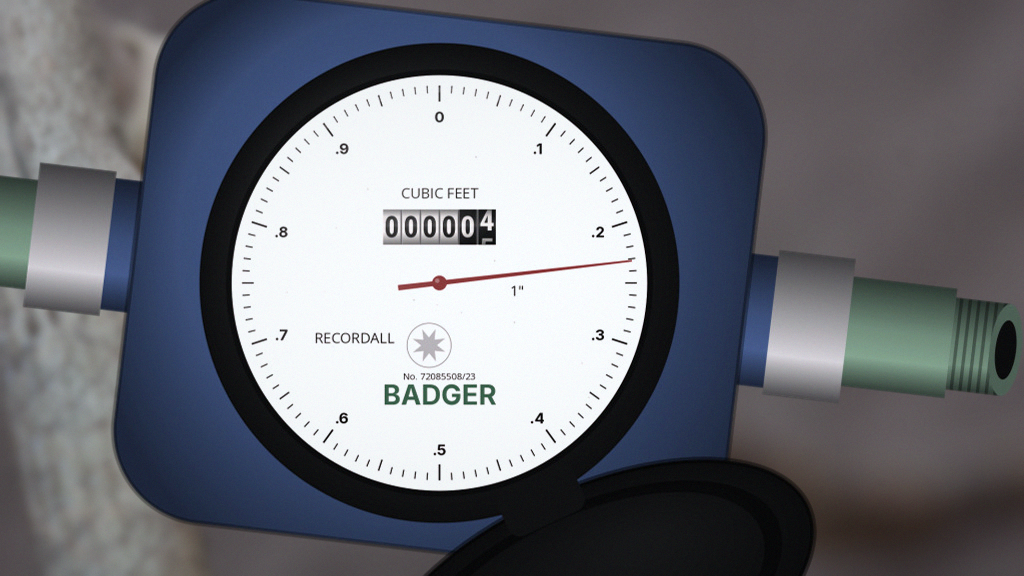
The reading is {"value": 4.23, "unit": "ft³"}
